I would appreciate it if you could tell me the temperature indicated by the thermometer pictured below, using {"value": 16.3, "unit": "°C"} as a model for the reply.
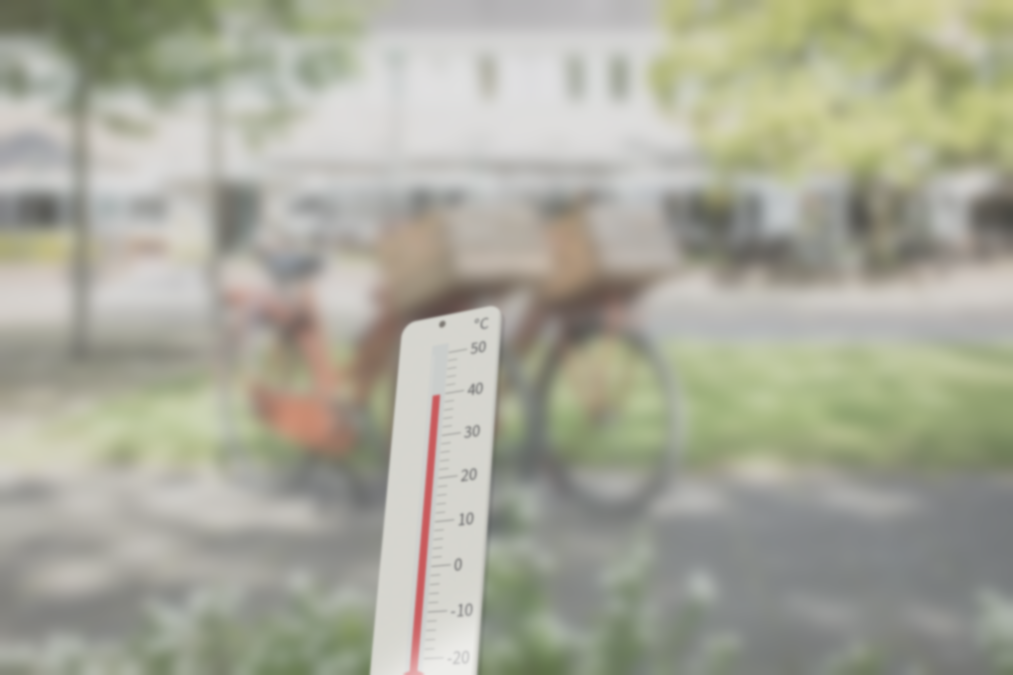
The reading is {"value": 40, "unit": "°C"}
